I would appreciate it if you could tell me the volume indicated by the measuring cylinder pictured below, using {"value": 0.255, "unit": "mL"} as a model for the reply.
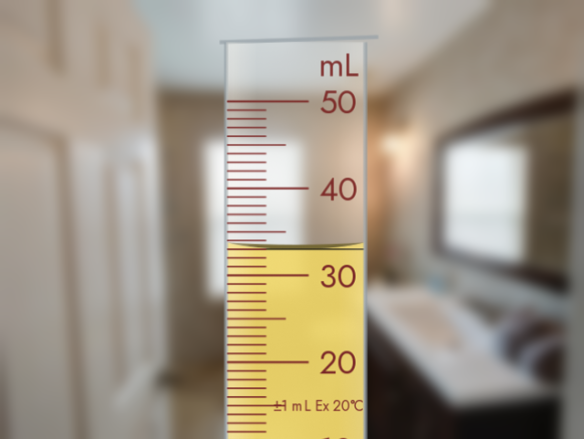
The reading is {"value": 33, "unit": "mL"}
